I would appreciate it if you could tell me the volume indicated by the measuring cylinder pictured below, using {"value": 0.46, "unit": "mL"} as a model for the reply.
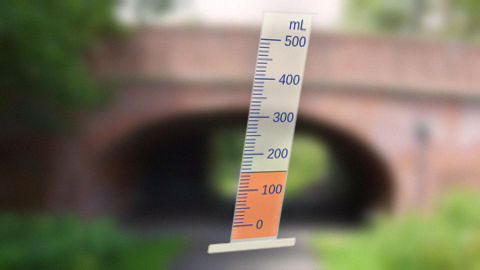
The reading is {"value": 150, "unit": "mL"}
